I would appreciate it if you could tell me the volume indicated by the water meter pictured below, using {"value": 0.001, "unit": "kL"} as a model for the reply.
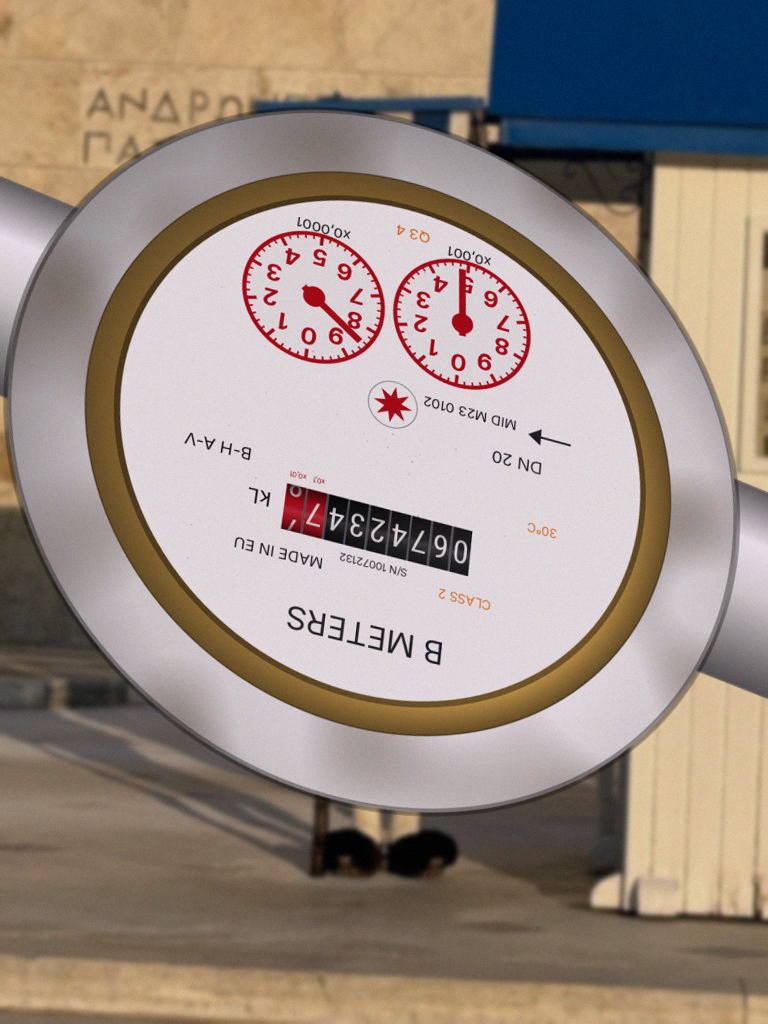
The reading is {"value": 674234.7748, "unit": "kL"}
